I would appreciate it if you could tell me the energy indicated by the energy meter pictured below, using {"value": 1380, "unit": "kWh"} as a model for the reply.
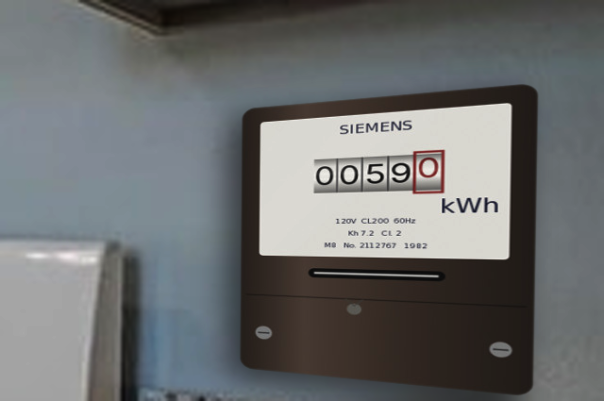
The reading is {"value": 59.0, "unit": "kWh"}
